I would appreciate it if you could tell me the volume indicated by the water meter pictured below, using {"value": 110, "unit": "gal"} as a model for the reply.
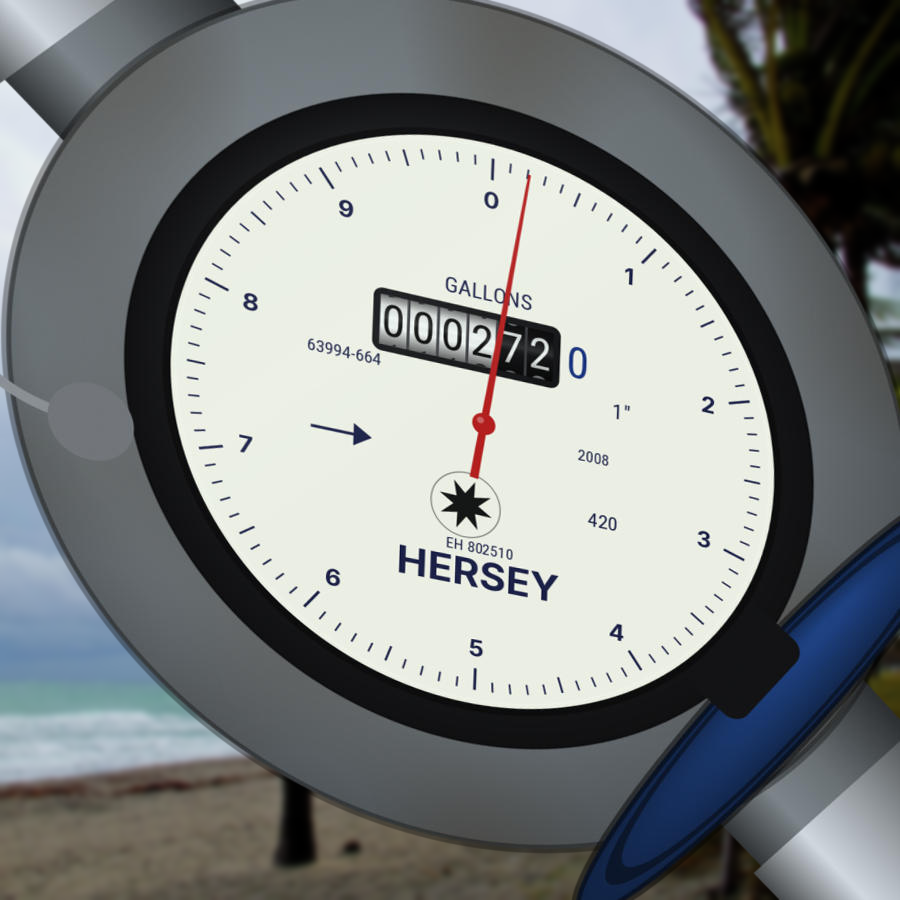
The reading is {"value": 2720.2, "unit": "gal"}
